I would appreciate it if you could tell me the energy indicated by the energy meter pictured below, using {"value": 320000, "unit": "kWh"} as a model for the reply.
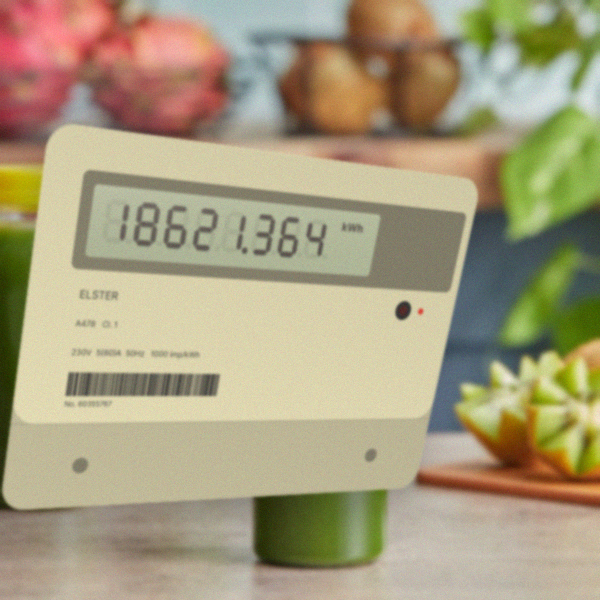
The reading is {"value": 18621.364, "unit": "kWh"}
